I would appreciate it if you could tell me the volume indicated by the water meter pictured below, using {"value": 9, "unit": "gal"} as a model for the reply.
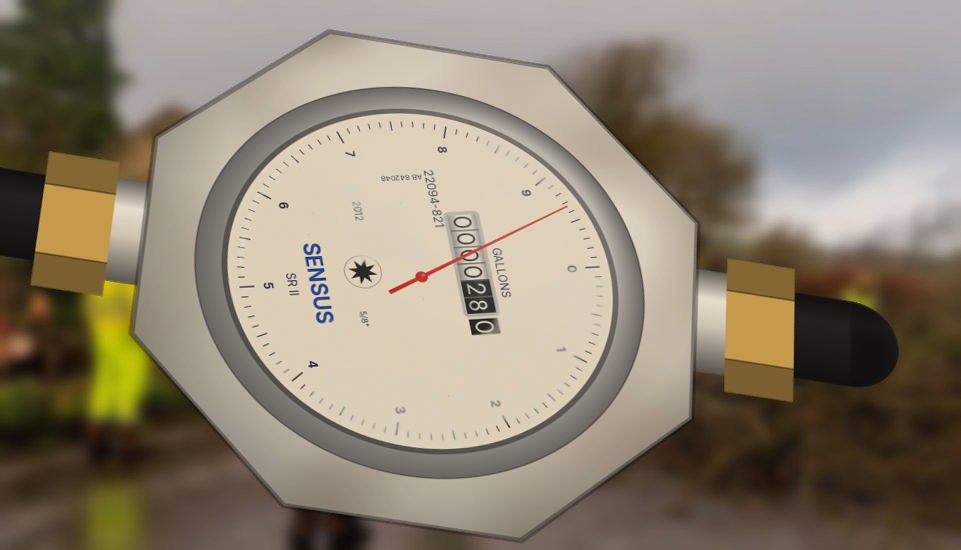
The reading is {"value": 279.3, "unit": "gal"}
